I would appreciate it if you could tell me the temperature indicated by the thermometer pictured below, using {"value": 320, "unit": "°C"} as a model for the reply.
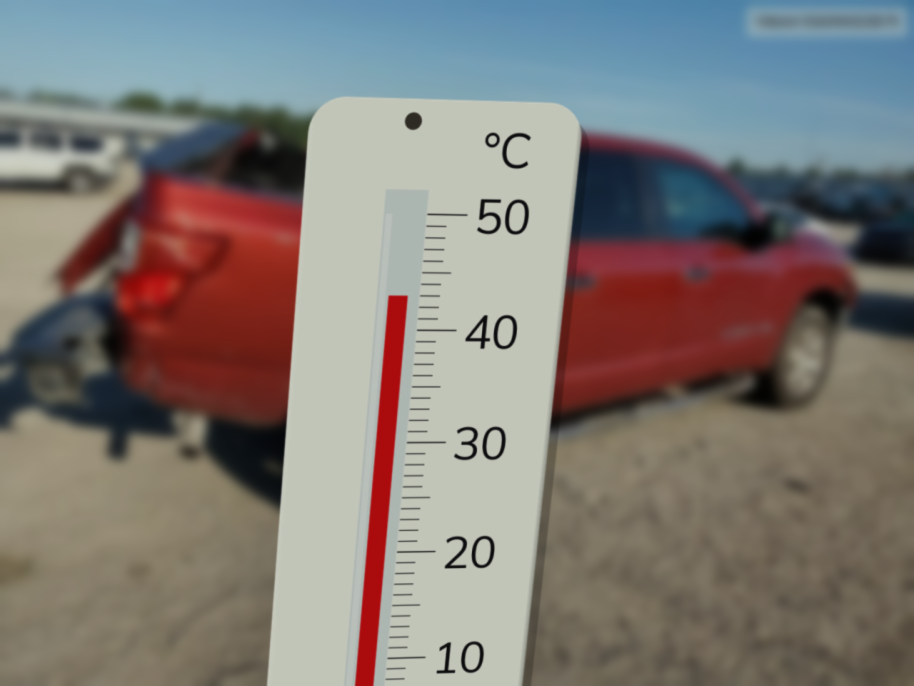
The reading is {"value": 43, "unit": "°C"}
